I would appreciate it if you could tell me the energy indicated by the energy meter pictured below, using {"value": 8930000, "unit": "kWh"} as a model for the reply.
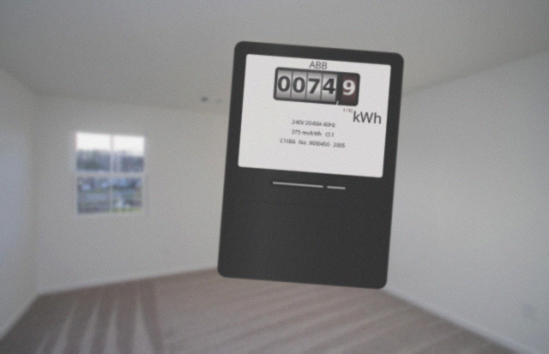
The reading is {"value": 74.9, "unit": "kWh"}
